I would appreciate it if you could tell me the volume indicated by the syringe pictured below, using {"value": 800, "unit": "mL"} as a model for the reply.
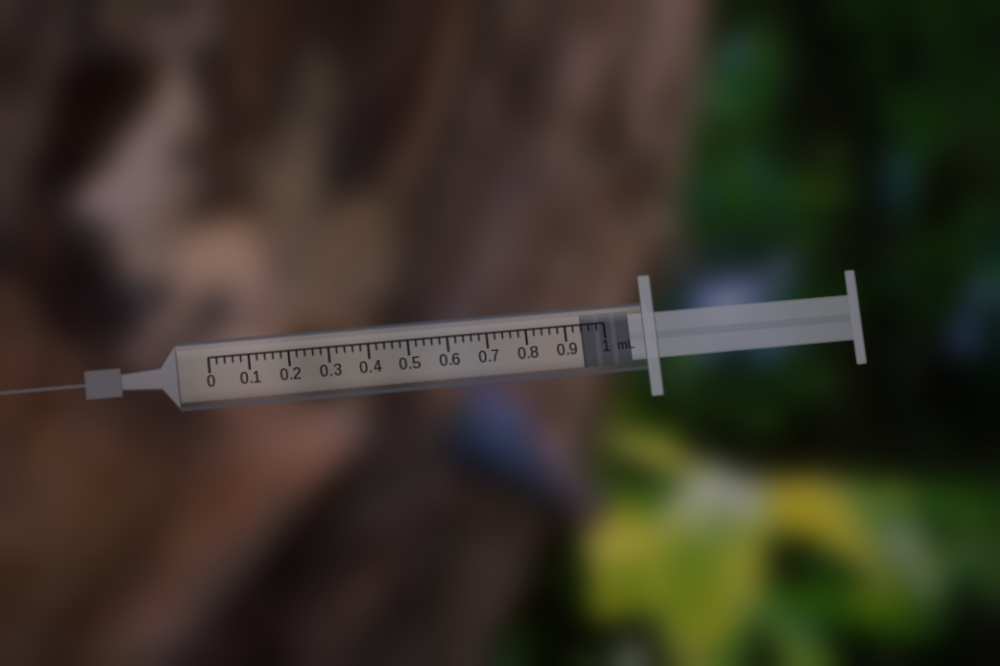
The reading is {"value": 0.94, "unit": "mL"}
